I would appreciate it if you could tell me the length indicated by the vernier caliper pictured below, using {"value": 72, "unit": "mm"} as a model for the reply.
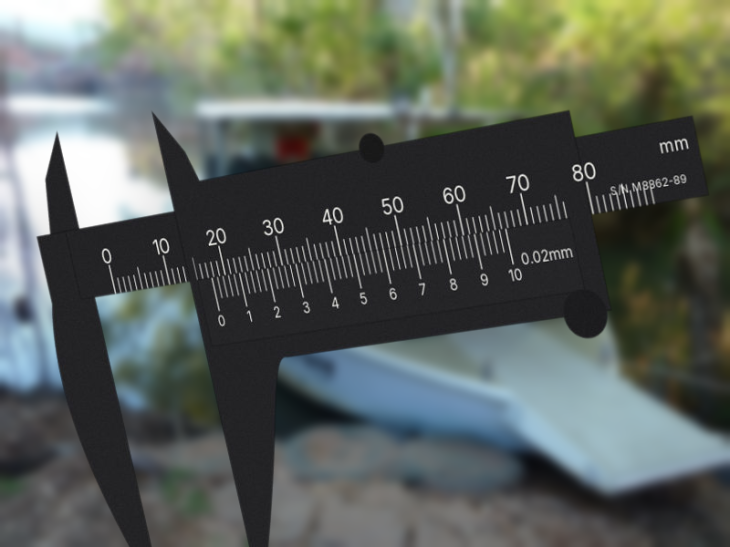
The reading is {"value": 17.6, "unit": "mm"}
